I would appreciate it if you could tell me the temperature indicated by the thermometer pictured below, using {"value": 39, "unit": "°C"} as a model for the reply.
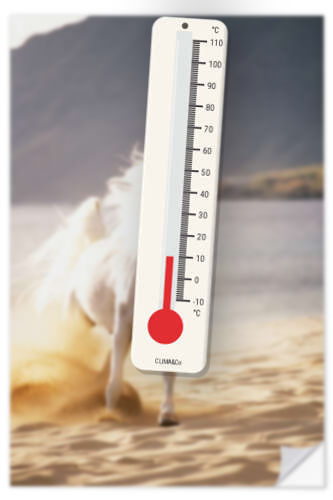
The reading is {"value": 10, "unit": "°C"}
